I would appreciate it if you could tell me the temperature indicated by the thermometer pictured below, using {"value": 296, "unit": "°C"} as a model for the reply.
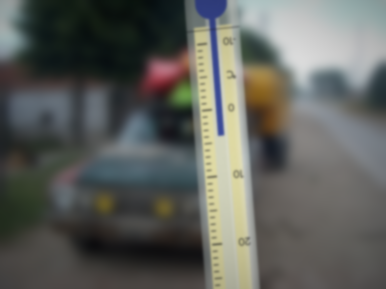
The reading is {"value": 4, "unit": "°C"}
